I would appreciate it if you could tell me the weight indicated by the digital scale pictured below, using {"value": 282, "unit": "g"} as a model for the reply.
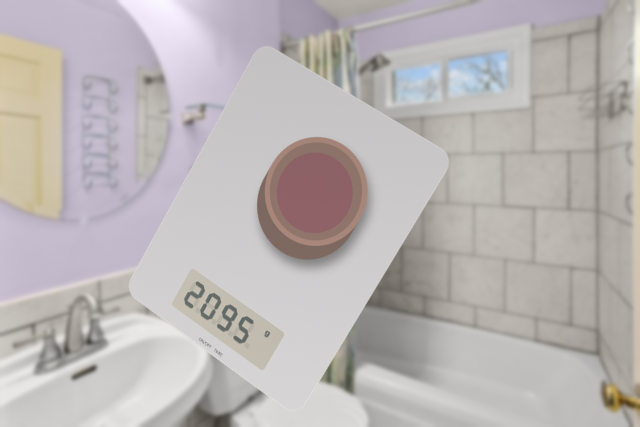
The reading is {"value": 2095, "unit": "g"}
